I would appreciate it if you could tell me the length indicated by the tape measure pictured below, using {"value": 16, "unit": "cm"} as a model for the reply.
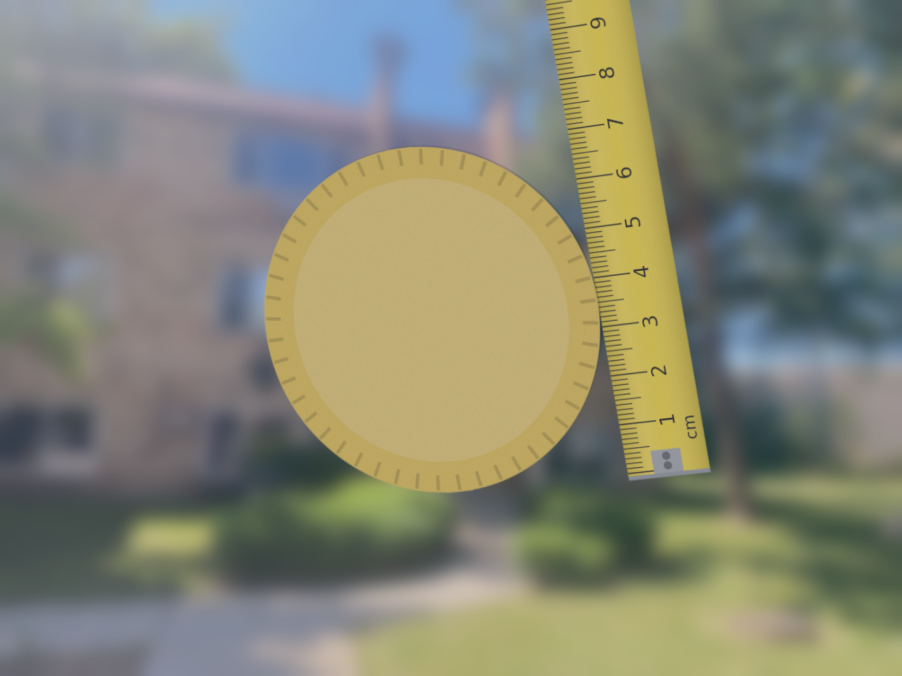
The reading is {"value": 7.1, "unit": "cm"}
